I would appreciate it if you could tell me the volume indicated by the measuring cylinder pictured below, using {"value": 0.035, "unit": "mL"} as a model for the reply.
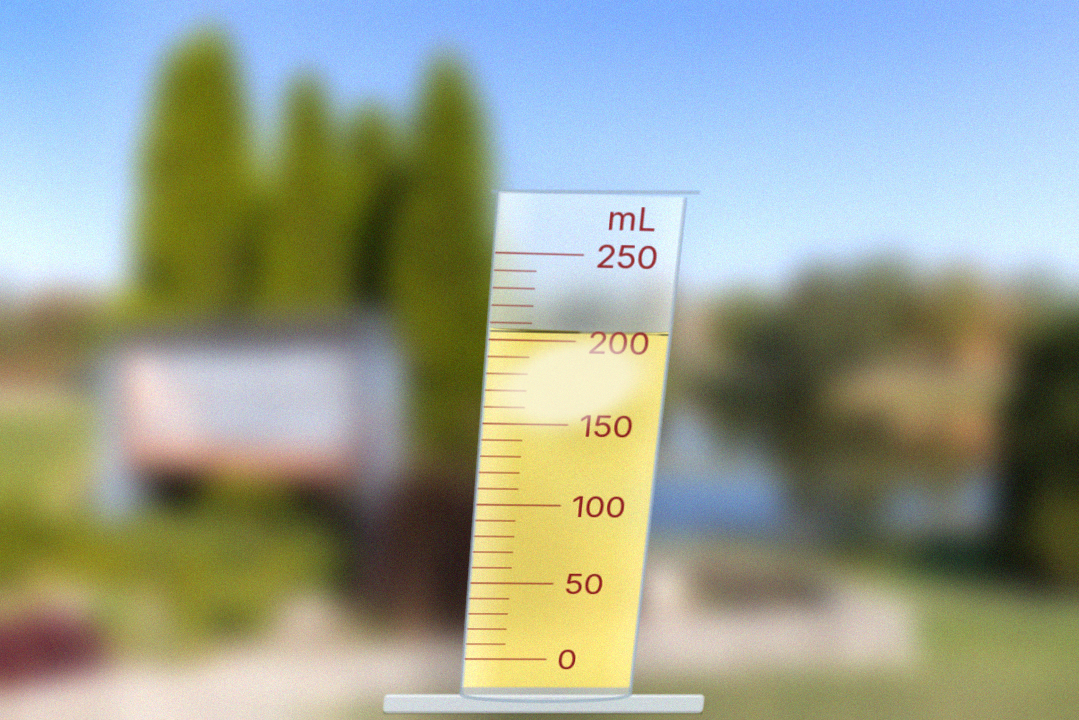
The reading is {"value": 205, "unit": "mL"}
